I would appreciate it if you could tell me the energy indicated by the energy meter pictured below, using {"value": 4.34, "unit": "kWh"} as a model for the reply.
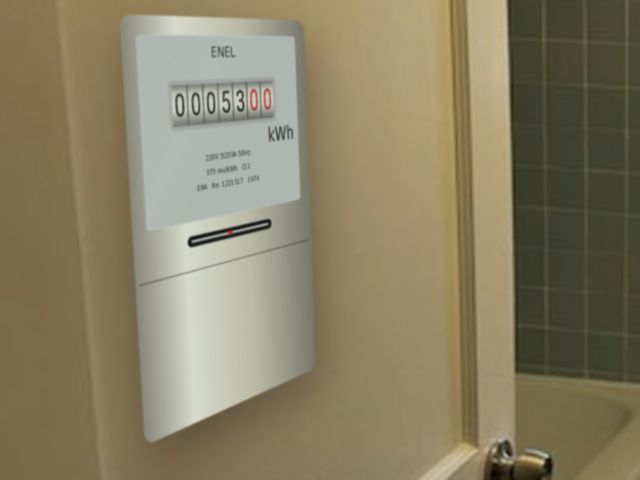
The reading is {"value": 53.00, "unit": "kWh"}
